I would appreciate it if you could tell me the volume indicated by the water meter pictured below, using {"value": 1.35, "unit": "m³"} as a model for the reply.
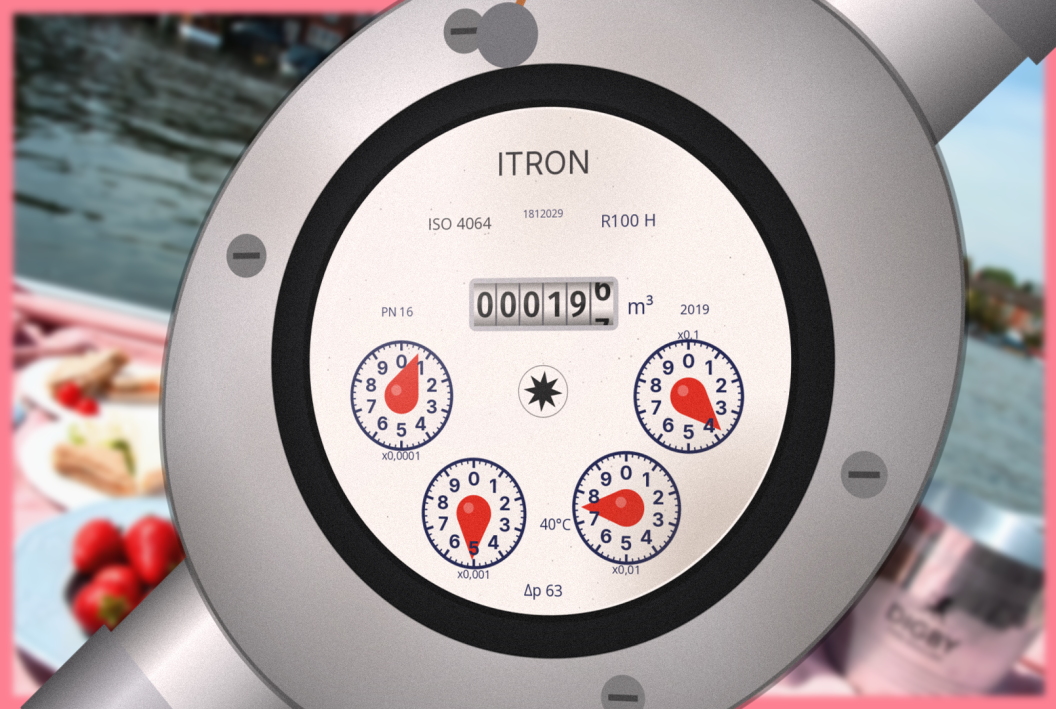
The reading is {"value": 196.3750, "unit": "m³"}
